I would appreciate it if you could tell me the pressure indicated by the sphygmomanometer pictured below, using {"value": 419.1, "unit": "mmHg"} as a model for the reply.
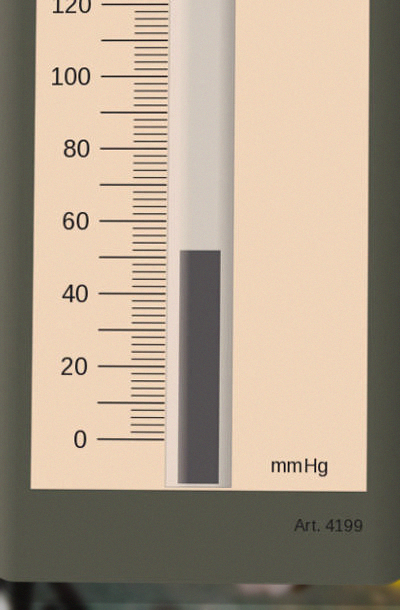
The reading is {"value": 52, "unit": "mmHg"}
